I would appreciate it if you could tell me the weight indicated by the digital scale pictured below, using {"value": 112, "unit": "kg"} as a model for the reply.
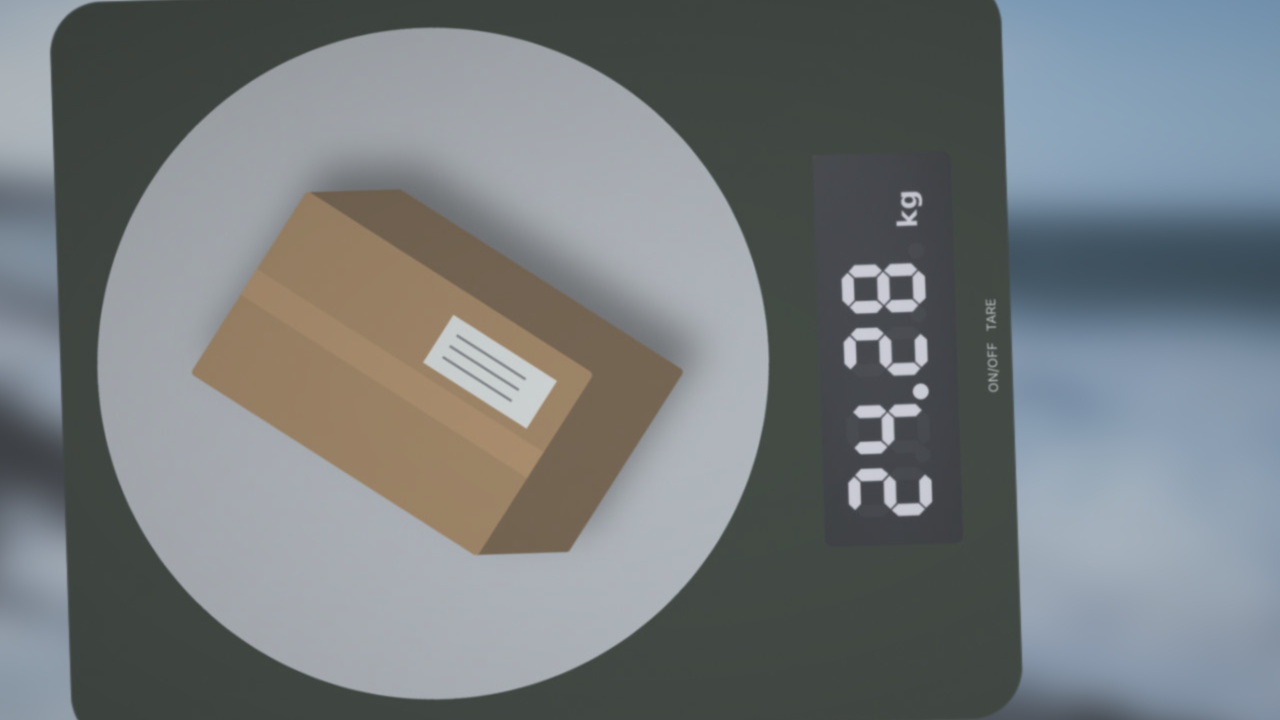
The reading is {"value": 24.28, "unit": "kg"}
